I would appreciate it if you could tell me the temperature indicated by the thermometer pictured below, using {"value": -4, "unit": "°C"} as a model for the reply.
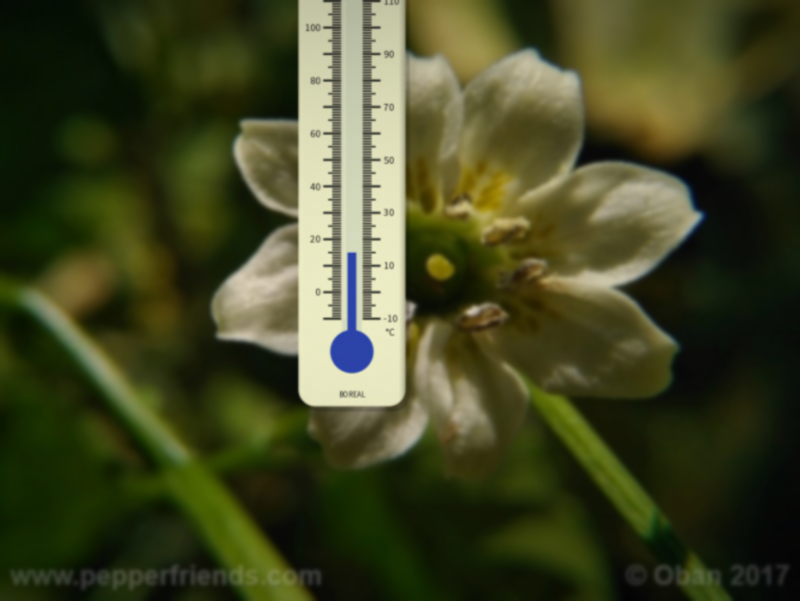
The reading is {"value": 15, "unit": "°C"}
